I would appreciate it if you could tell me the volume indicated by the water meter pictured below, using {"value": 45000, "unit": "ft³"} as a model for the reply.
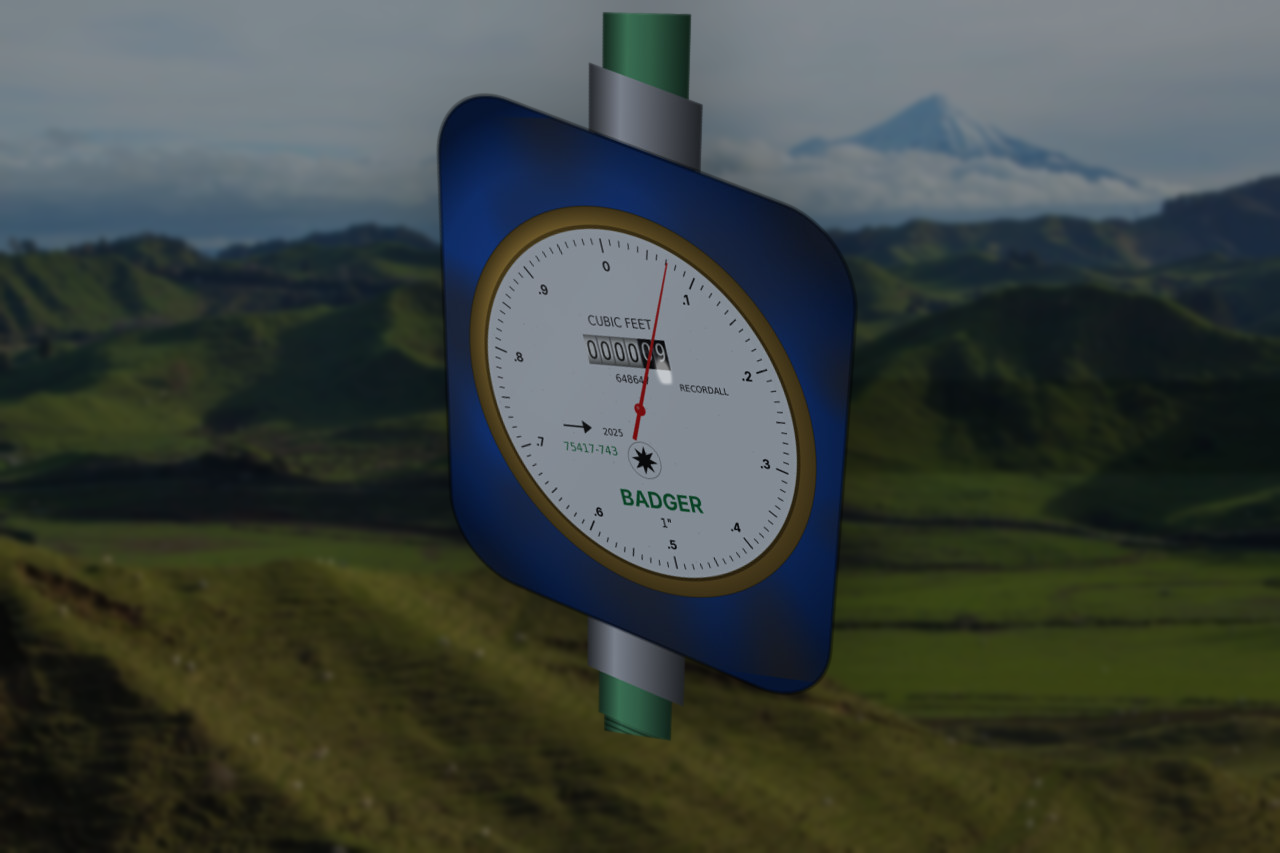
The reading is {"value": 9.07, "unit": "ft³"}
